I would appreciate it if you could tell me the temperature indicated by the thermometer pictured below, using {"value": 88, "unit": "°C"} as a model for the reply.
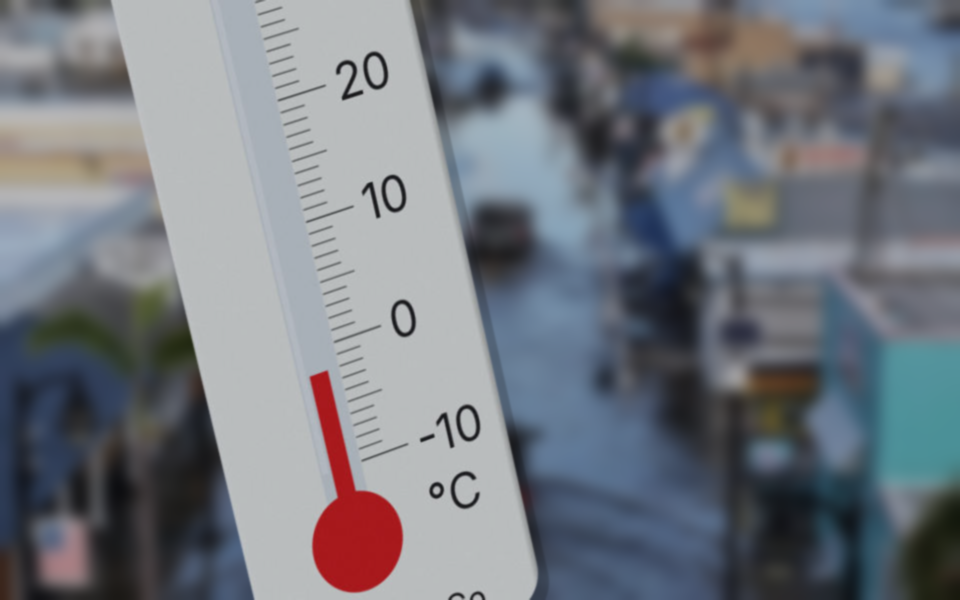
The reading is {"value": -2, "unit": "°C"}
